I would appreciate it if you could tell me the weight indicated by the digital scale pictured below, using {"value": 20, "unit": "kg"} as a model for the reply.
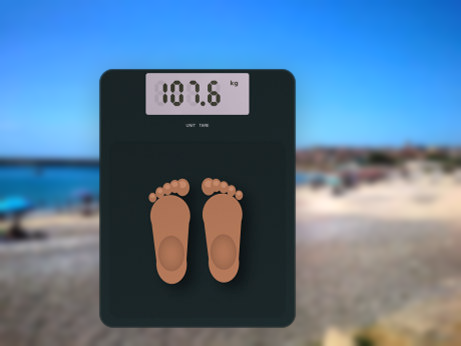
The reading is {"value": 107.6, "unit": "kg"}
